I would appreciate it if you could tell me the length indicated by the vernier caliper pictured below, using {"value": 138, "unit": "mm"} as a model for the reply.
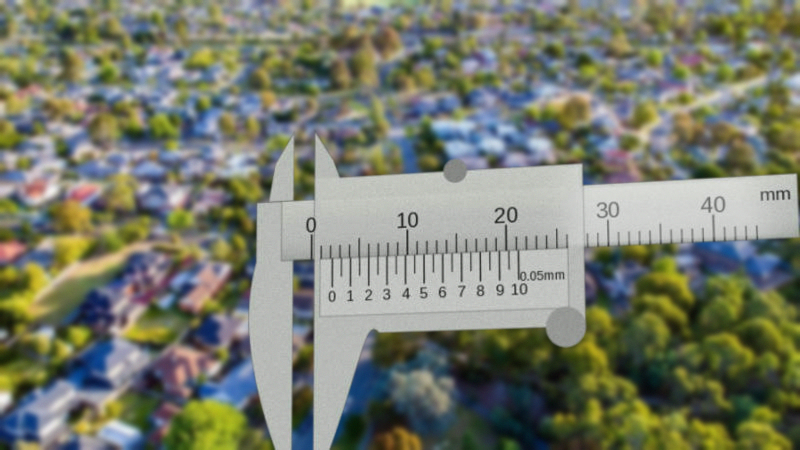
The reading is {"value": 2.2, "unit": "mm"}
